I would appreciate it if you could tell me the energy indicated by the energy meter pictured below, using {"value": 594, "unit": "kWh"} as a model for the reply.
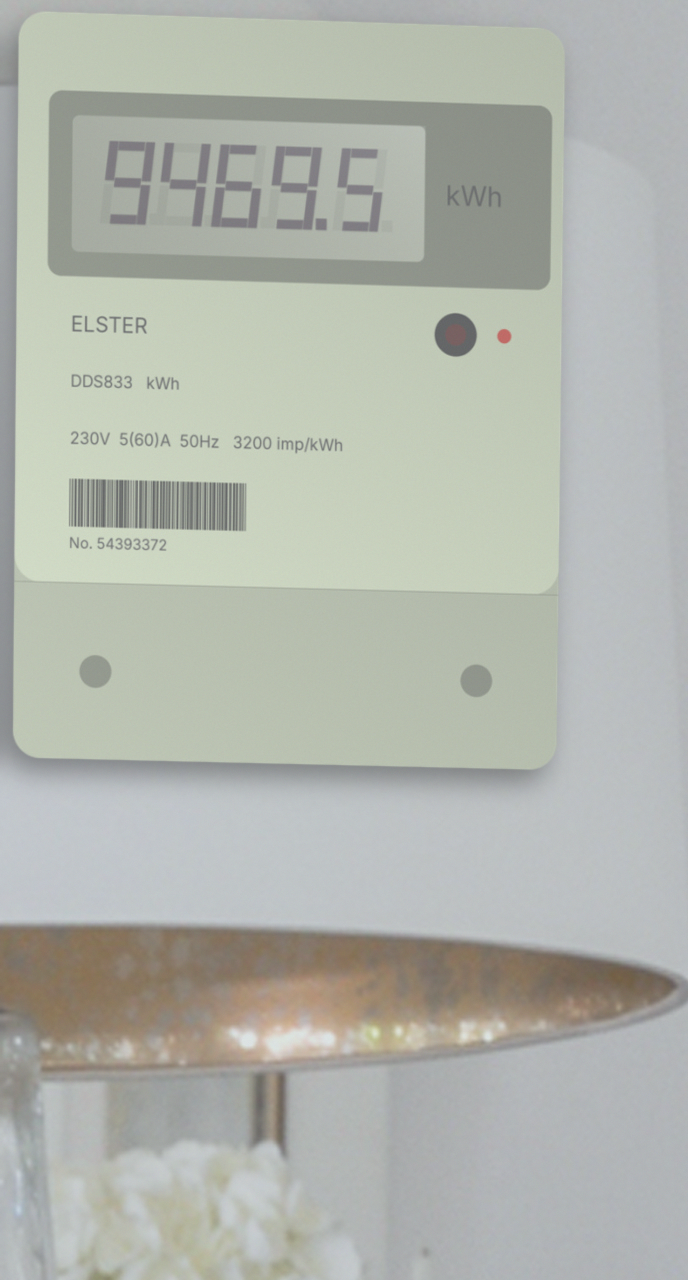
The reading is {"value": 9469.5, "unit": "kWh"}
